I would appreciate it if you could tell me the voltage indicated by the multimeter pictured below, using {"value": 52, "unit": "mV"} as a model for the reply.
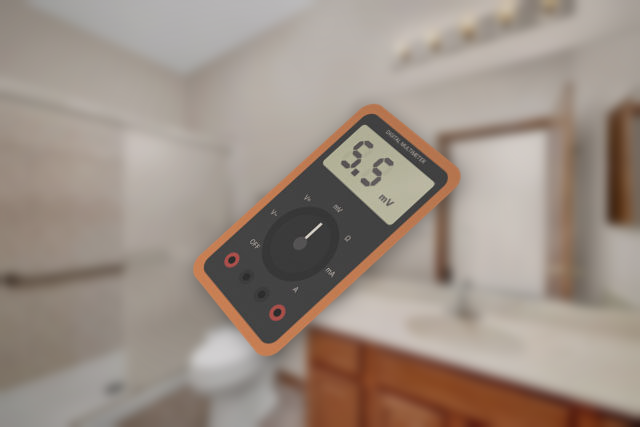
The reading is {"value": 5.5, "unit": "mV"}
